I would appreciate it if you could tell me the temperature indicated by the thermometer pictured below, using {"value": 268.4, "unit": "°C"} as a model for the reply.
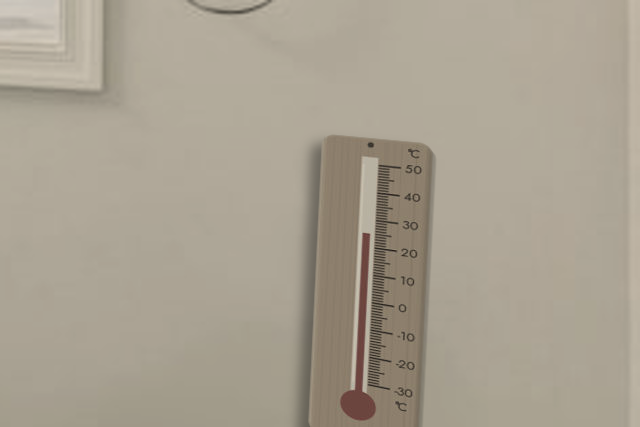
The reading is {"value": 25, "unit": "°C"}
